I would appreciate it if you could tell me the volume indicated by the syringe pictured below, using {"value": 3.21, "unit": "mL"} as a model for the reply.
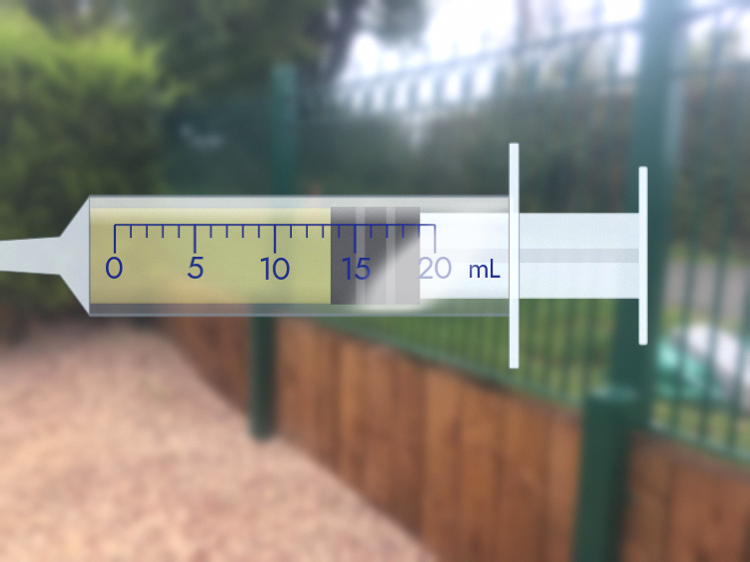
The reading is {"value": 13.5, "unit": "mL"}
